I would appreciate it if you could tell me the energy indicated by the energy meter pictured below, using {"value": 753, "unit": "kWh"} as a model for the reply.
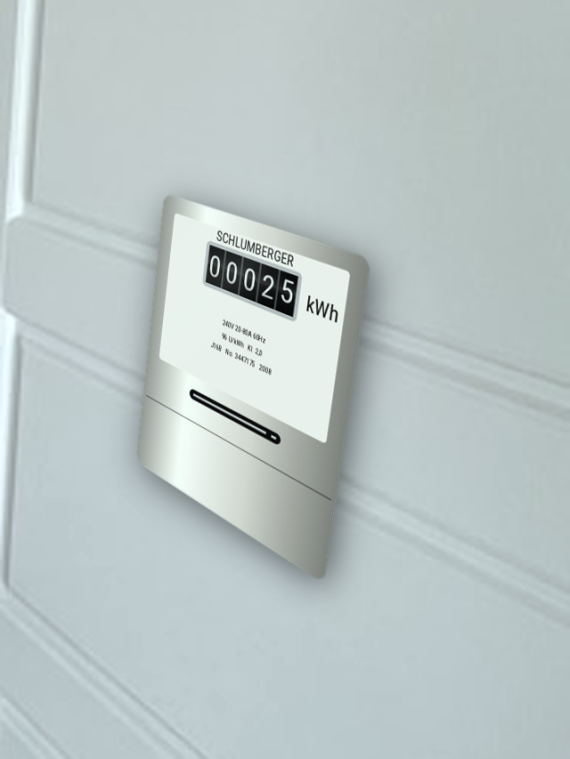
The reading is {"value": 25, "unit": "kWh"}
